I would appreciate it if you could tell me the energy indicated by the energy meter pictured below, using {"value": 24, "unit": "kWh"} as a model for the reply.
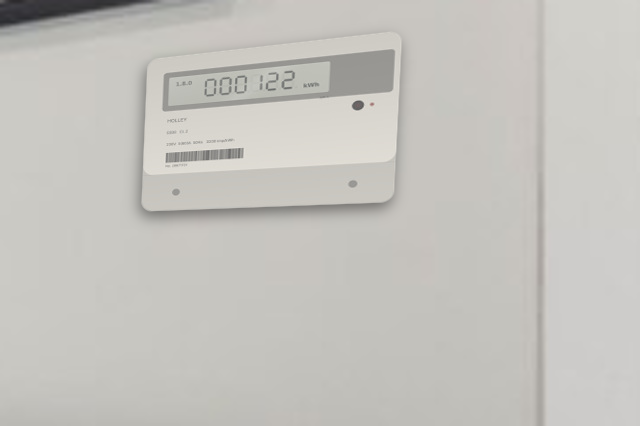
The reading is {"value": 122, "unit": "kWh"}
